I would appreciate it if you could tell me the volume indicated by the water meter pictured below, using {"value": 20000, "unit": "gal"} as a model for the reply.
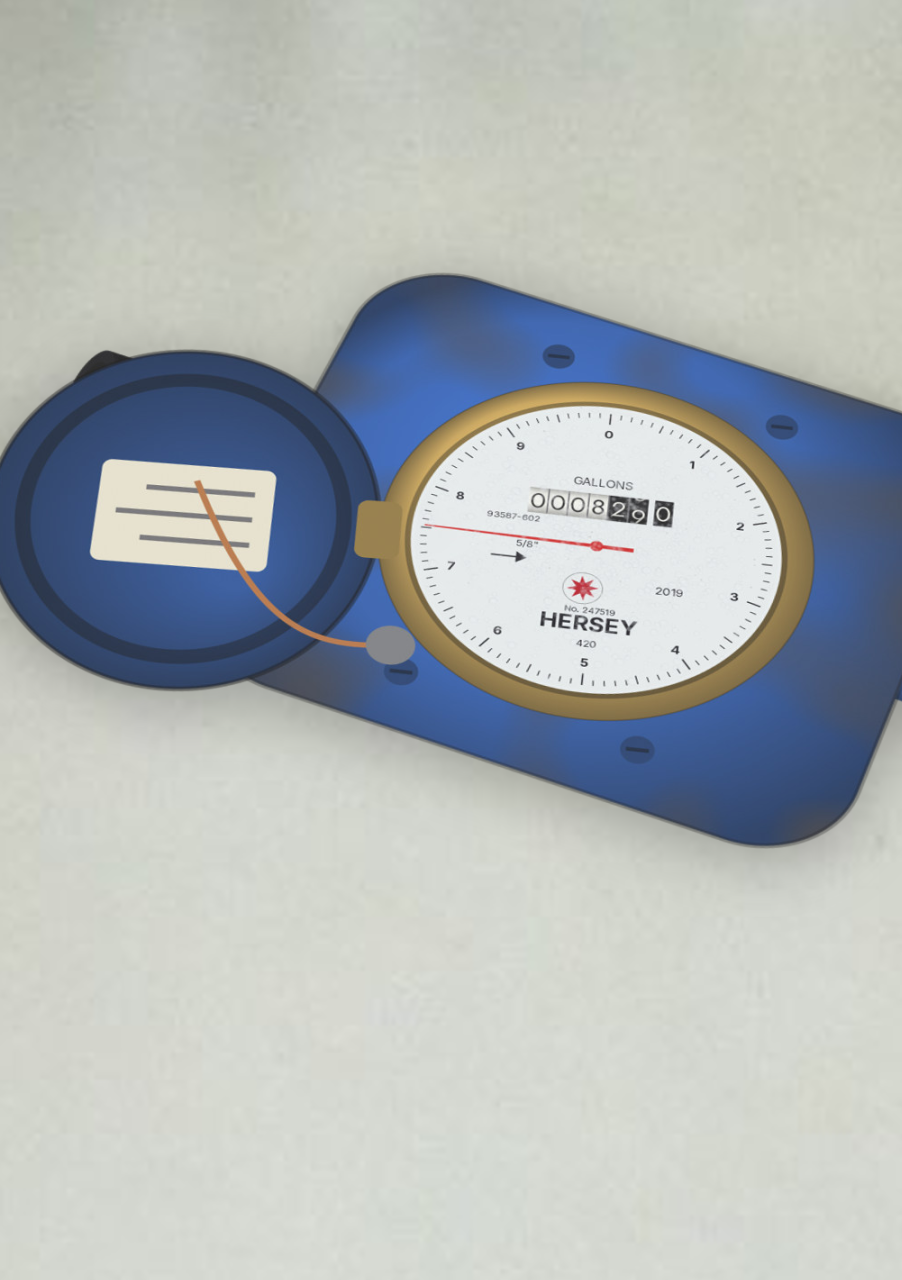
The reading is {"value": 8287.5, "unit": "gal"}
